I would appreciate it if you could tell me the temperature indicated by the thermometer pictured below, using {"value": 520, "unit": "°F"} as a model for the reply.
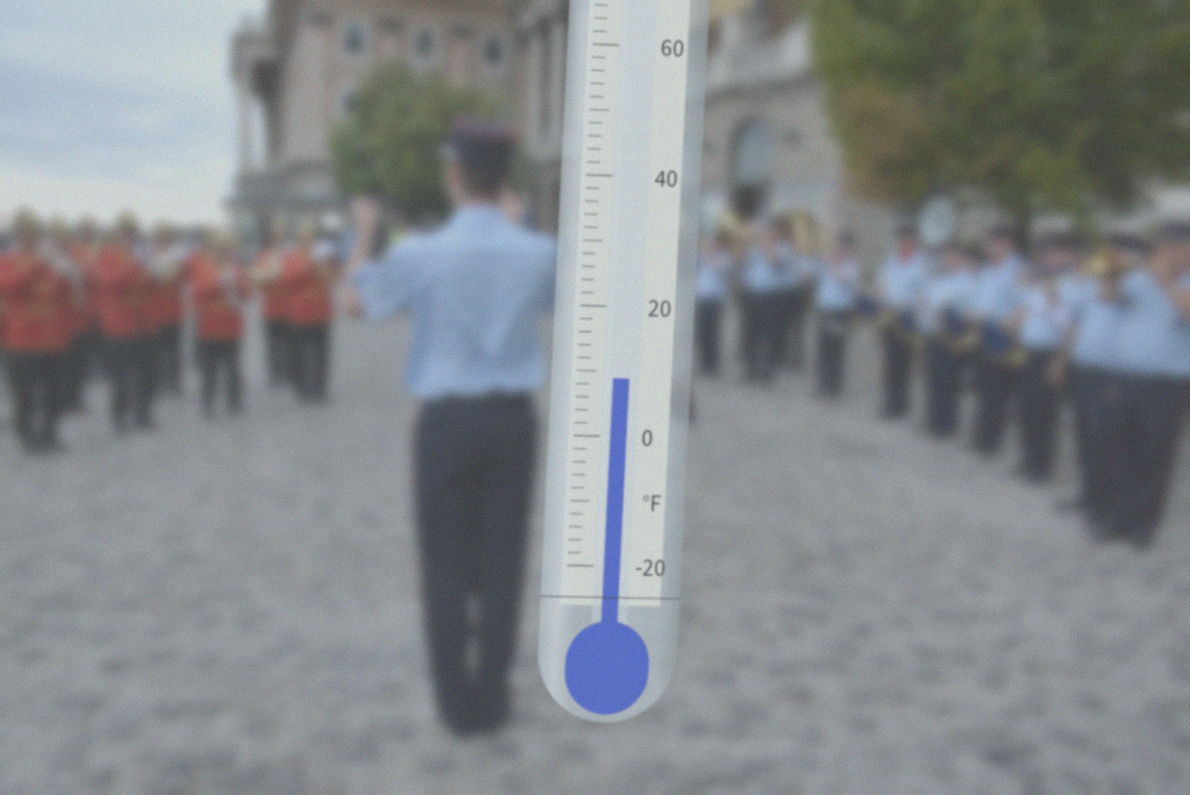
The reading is {"value": 9, "unit": "°F"}
